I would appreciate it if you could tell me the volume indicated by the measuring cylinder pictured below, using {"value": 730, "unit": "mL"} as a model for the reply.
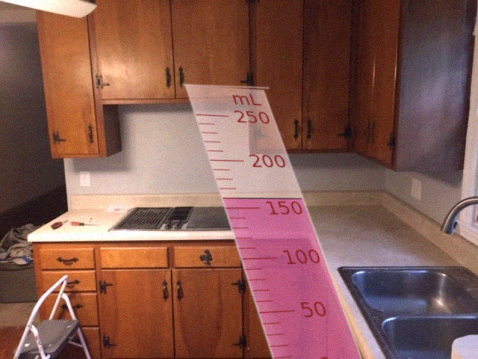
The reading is {"value": 160, "unit": "mL"}
